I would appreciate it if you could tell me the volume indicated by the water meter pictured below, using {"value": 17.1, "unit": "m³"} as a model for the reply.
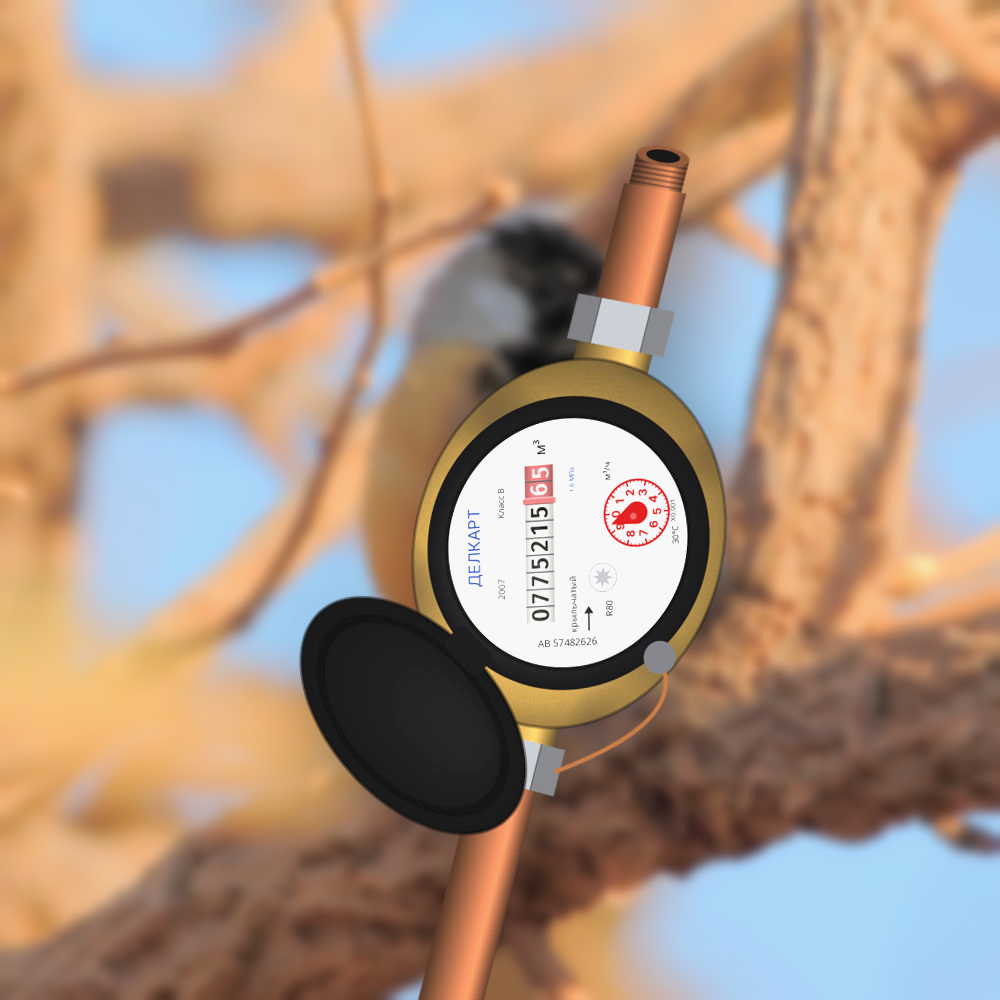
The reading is {"value": 775215.649, "unit": "m³"}
